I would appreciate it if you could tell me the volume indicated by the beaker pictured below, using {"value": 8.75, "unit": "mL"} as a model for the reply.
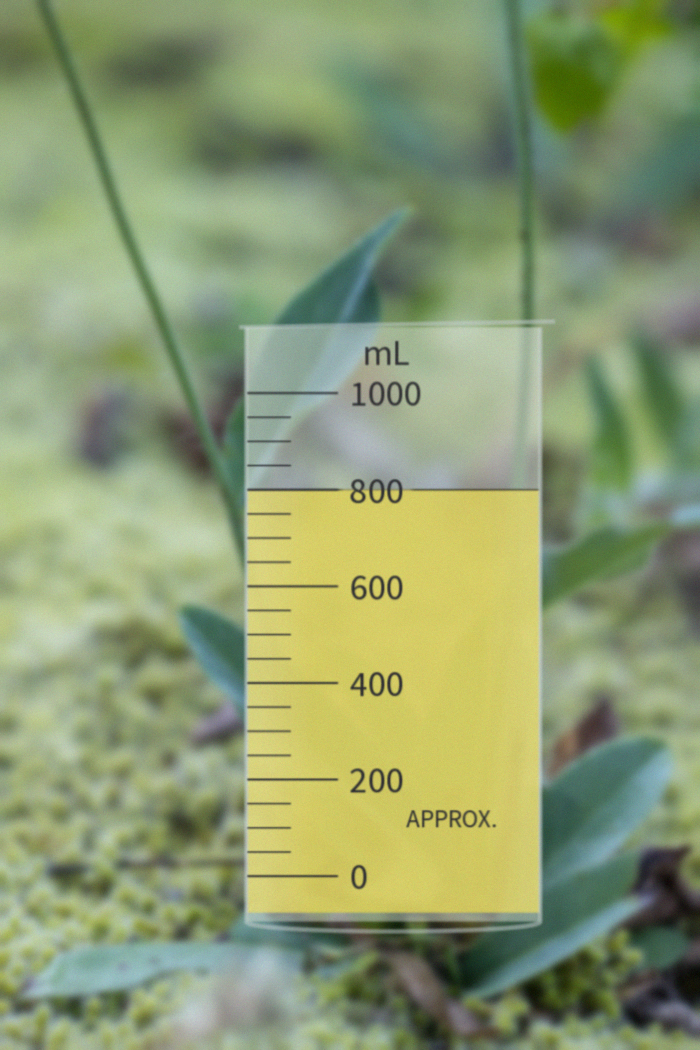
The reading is {"value": 800, "unit": "mL"}
